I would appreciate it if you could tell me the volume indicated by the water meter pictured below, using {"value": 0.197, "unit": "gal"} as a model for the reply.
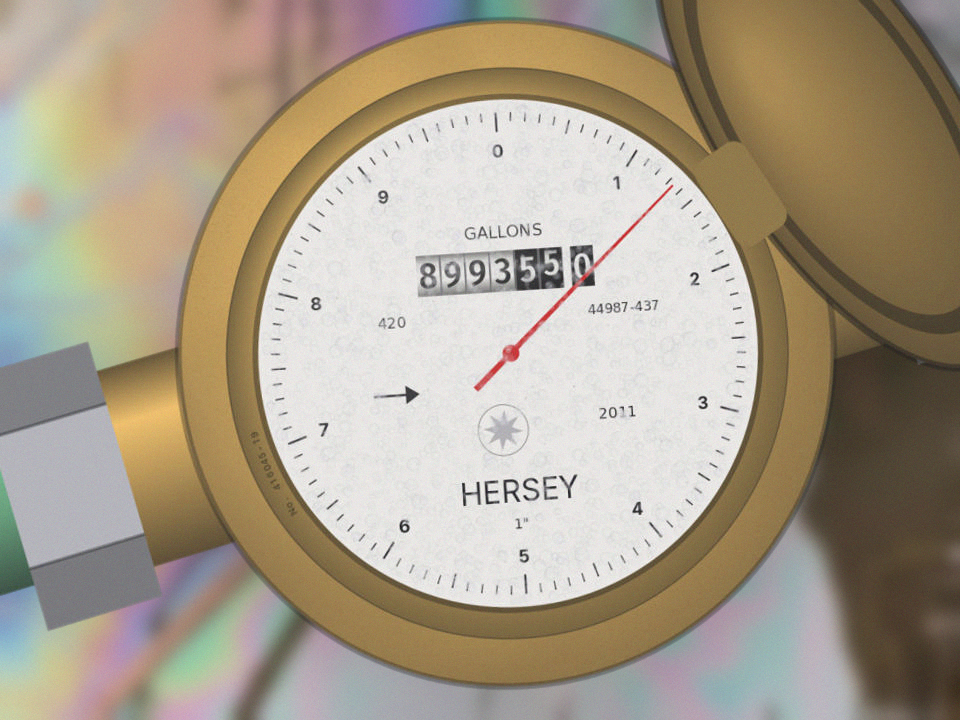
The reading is {"value": 8993551.3, "unit": "gal"}
